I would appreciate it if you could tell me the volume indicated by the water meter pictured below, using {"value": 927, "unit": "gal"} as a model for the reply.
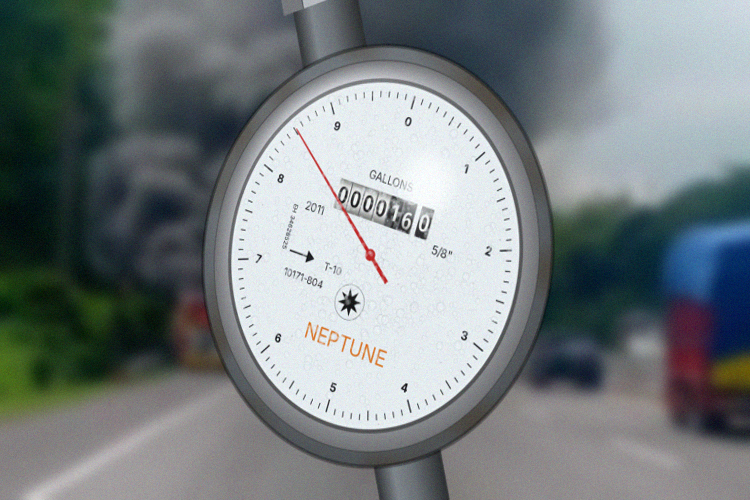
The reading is {"value": 158.5, "unit": "gal"}
